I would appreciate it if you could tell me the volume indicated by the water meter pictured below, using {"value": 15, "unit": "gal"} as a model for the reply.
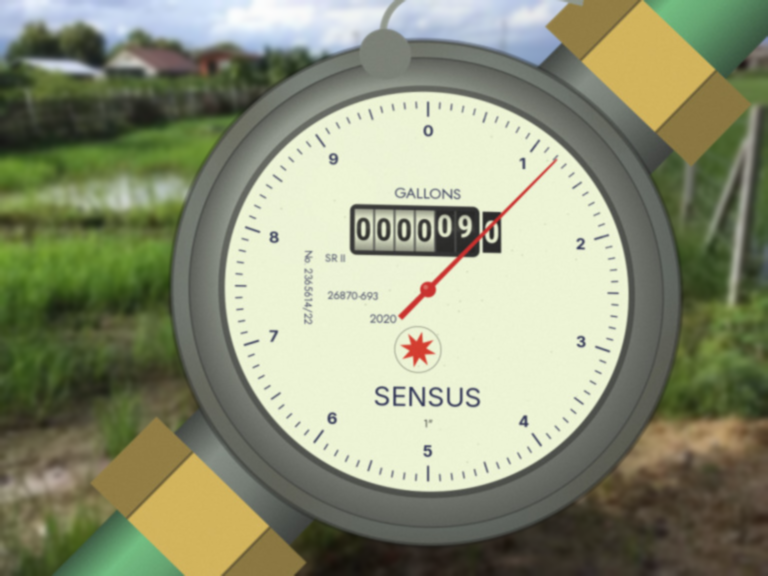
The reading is {"value": 91.2, "unit": "gal"}
